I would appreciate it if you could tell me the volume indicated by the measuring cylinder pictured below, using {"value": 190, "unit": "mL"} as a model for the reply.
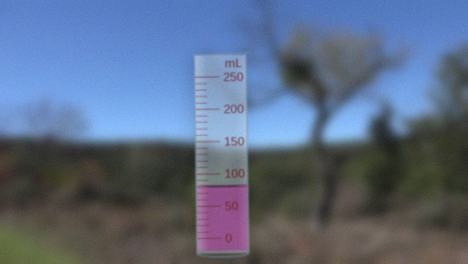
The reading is {"value": 80, "unit": "mL"}
